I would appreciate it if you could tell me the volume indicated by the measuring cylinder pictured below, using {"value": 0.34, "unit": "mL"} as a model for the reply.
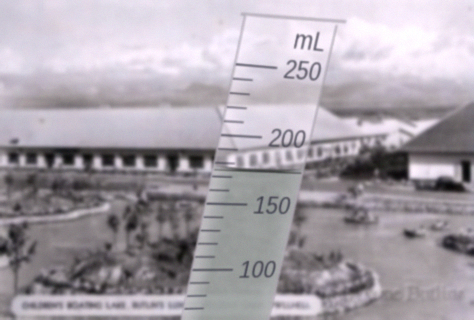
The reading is {"value": 175, "unit": "mL"}
